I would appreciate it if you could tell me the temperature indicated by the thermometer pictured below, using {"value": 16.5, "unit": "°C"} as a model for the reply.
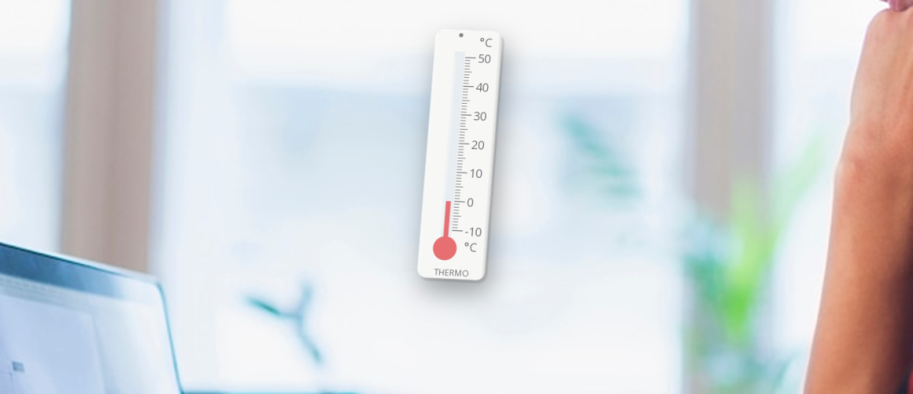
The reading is {"value": 0, "unit": "°C"}
